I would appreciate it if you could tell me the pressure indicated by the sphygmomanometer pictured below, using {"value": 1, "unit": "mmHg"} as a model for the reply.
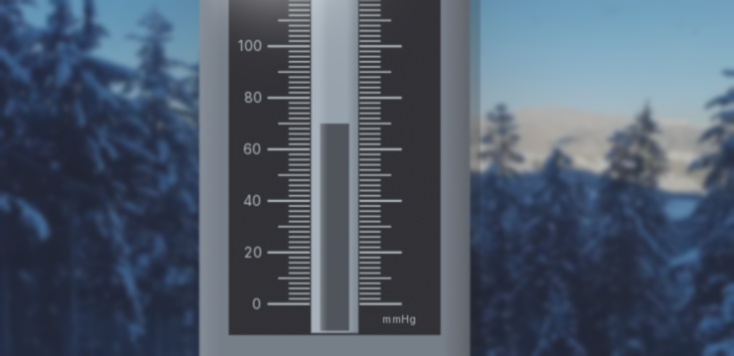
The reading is {"value": 70, "unit": "mmHg"}
